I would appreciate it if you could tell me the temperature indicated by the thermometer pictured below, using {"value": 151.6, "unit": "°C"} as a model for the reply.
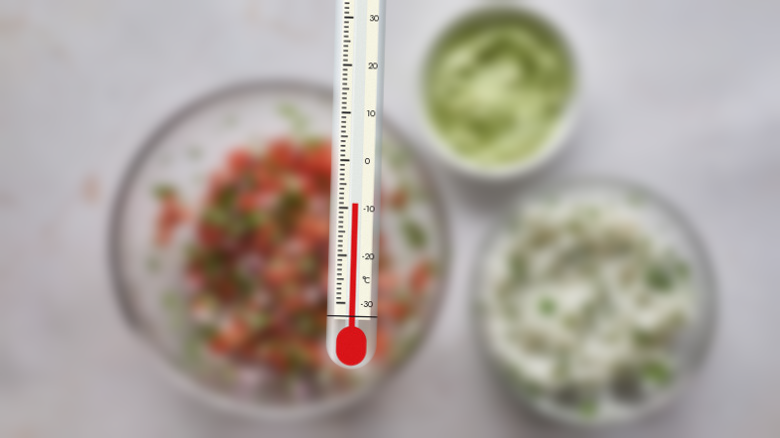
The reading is {"value": -9, "unit": "°C"}
